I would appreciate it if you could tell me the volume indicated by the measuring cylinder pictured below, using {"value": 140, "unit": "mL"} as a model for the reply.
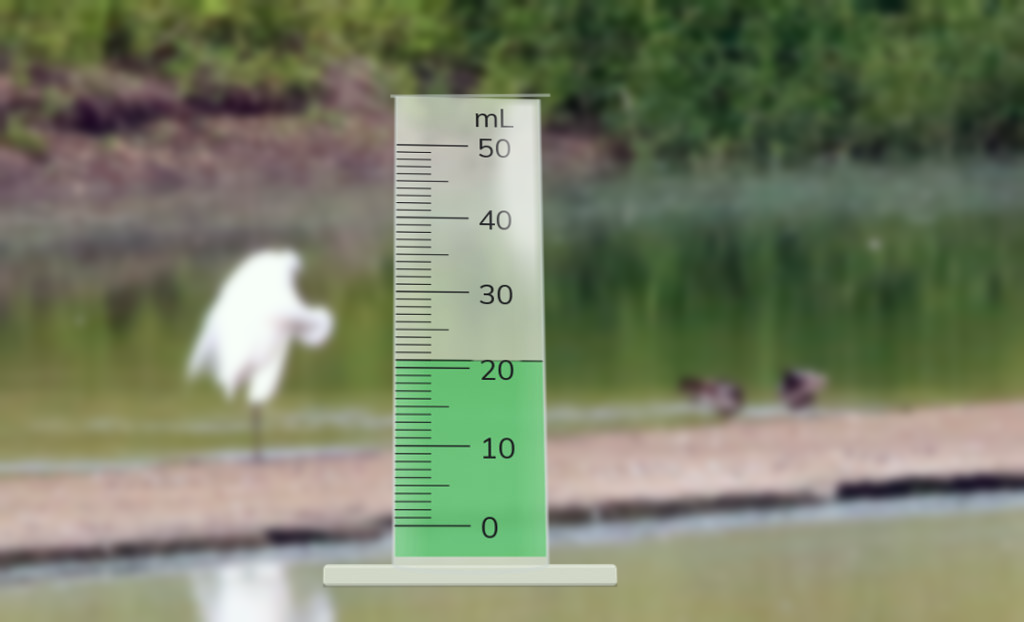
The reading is {"value": 21, "unit": "mL"}
